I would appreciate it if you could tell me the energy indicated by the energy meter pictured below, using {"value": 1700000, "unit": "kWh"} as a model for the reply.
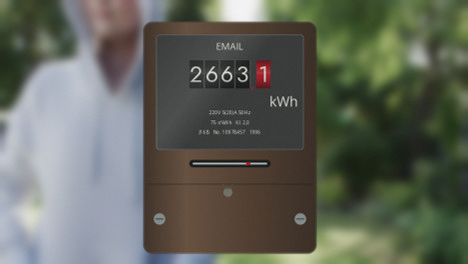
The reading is {"value": 2663.1, "unit": "kWh"}
